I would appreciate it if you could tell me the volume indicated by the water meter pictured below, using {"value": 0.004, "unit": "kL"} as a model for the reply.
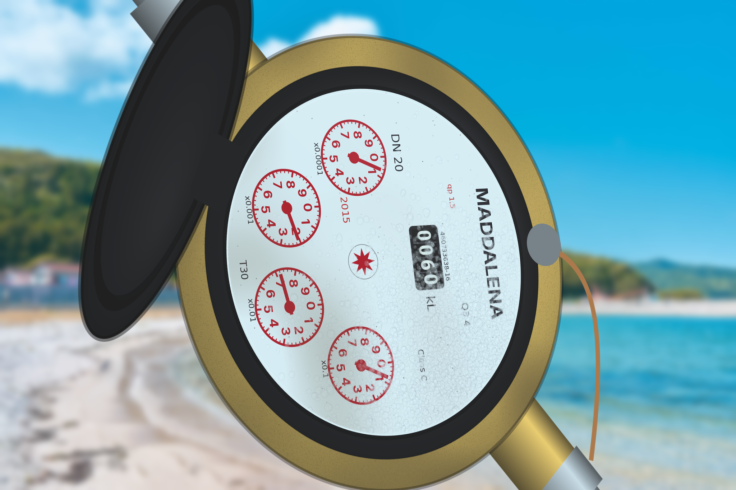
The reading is {"value": 60.0720, "unit": "kL"}
